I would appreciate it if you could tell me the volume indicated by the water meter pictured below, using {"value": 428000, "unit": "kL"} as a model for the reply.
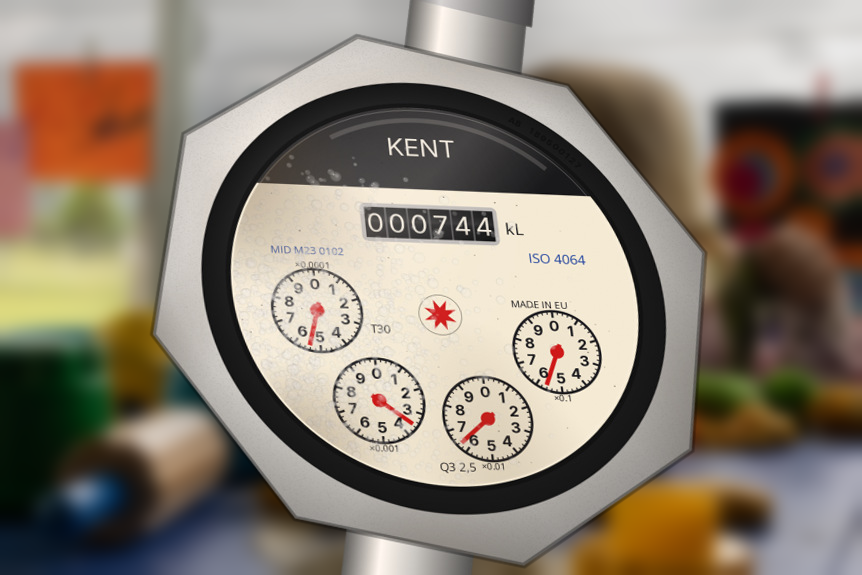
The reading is {"value": 744.5635, "unit": "kL"}
